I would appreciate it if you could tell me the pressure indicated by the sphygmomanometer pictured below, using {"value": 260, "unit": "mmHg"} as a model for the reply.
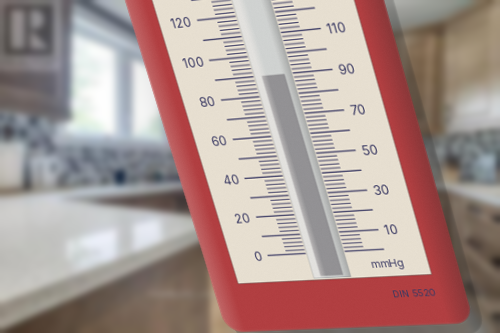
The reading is {"value": 90, "unit": "mmHg"}
